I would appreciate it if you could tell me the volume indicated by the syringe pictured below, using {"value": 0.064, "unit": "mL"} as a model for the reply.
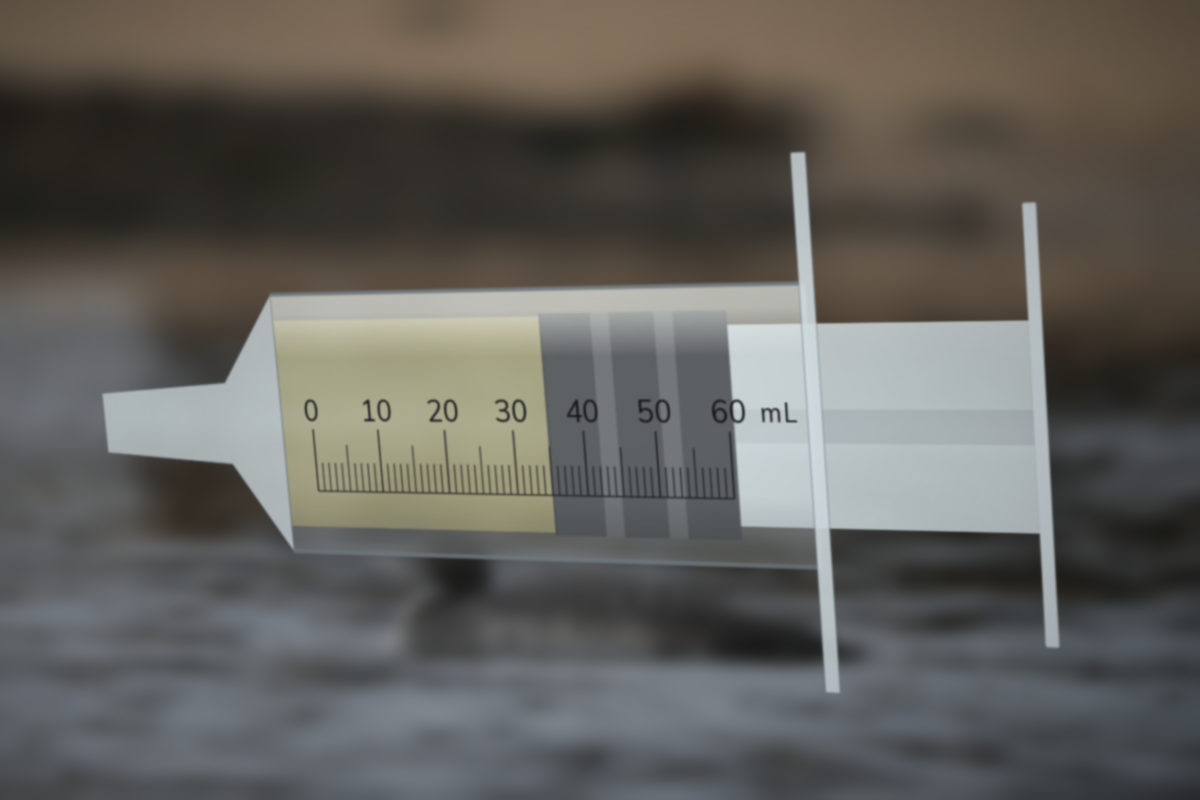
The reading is {"value": 35, "unit": "mL"}
